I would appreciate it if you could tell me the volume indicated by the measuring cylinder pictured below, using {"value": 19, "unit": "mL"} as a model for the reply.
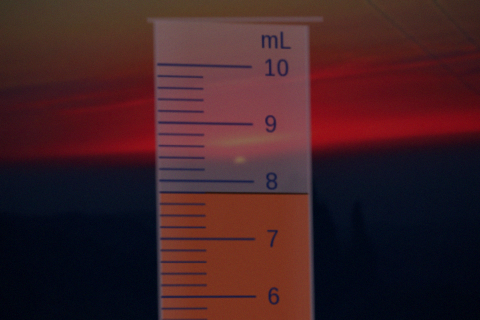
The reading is {"value": 7.8, "unit": "mL"}
